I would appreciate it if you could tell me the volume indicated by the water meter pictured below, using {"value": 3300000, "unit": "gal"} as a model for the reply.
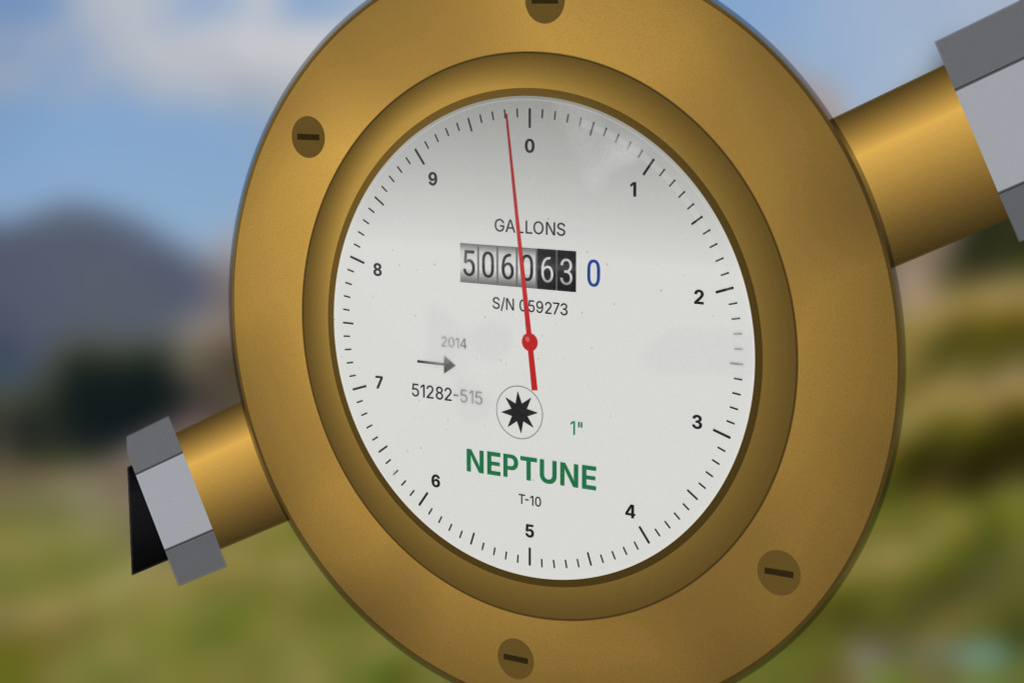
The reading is {"value": 5060629.8, "unit": "gal"}
